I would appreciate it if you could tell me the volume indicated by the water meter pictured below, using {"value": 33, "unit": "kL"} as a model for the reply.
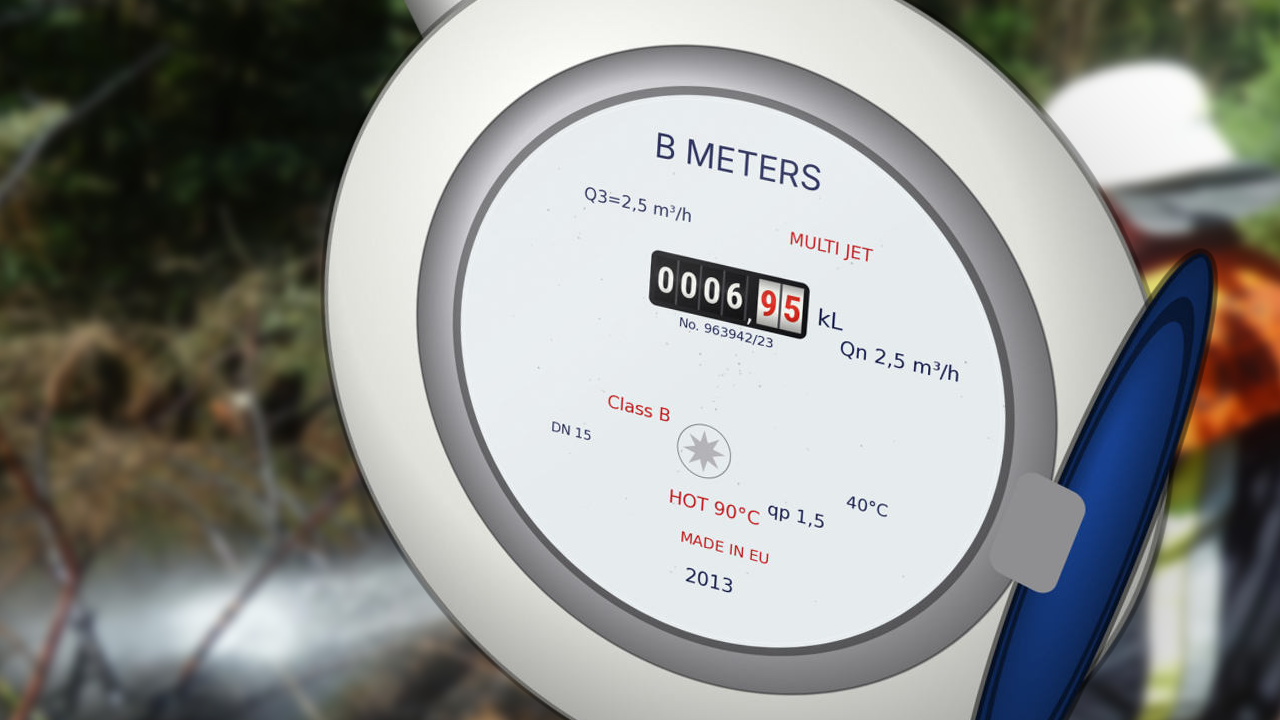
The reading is {"value": 6.95, "unit": "kL"}
